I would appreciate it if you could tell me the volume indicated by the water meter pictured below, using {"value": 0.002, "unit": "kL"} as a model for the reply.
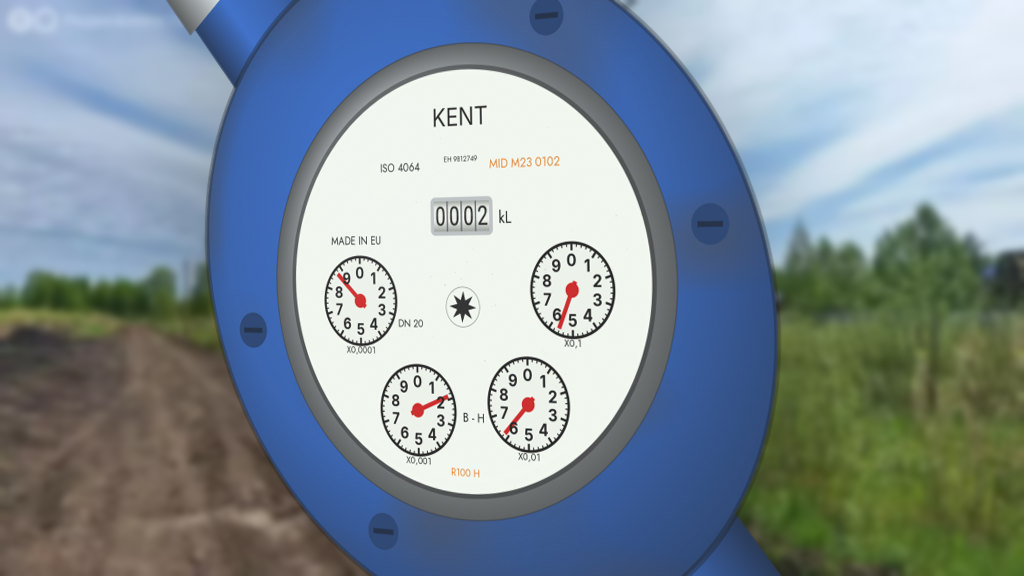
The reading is {"value": 2.5618, "unit": "kL"}
